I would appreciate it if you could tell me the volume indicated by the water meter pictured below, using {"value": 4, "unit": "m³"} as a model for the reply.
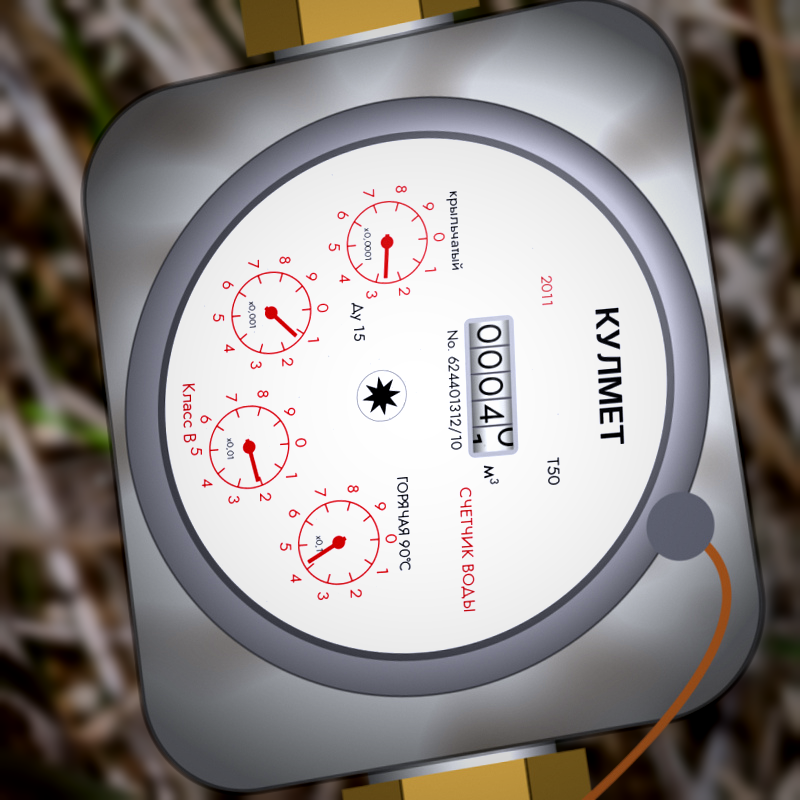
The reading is {"value": 40.4212, "unit": "m³"}
